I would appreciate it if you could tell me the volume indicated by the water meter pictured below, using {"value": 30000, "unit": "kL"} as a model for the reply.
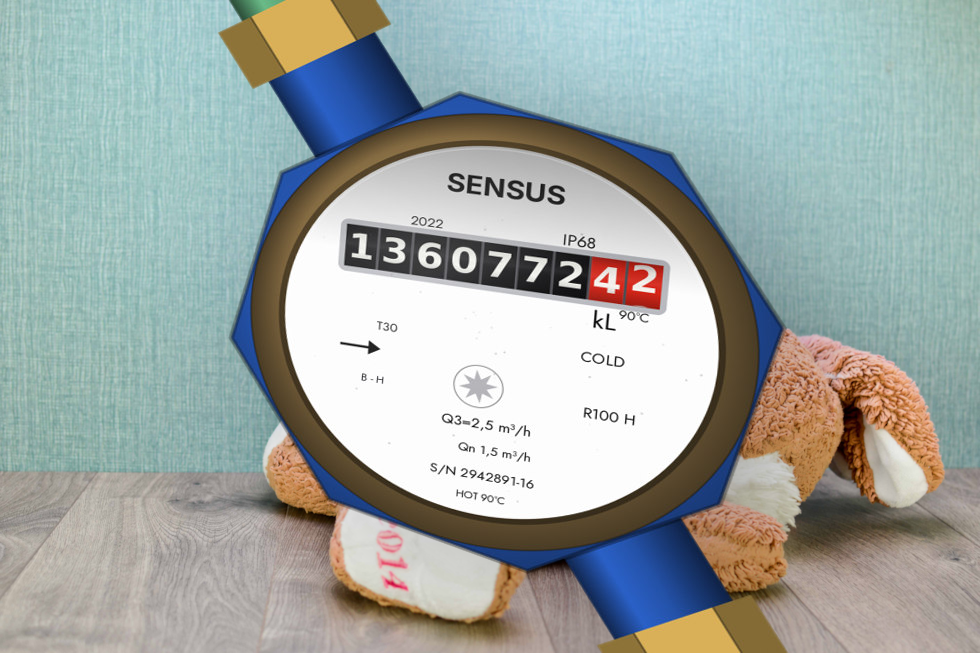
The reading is {"value": 1360772.42, "unit": "kL"}
